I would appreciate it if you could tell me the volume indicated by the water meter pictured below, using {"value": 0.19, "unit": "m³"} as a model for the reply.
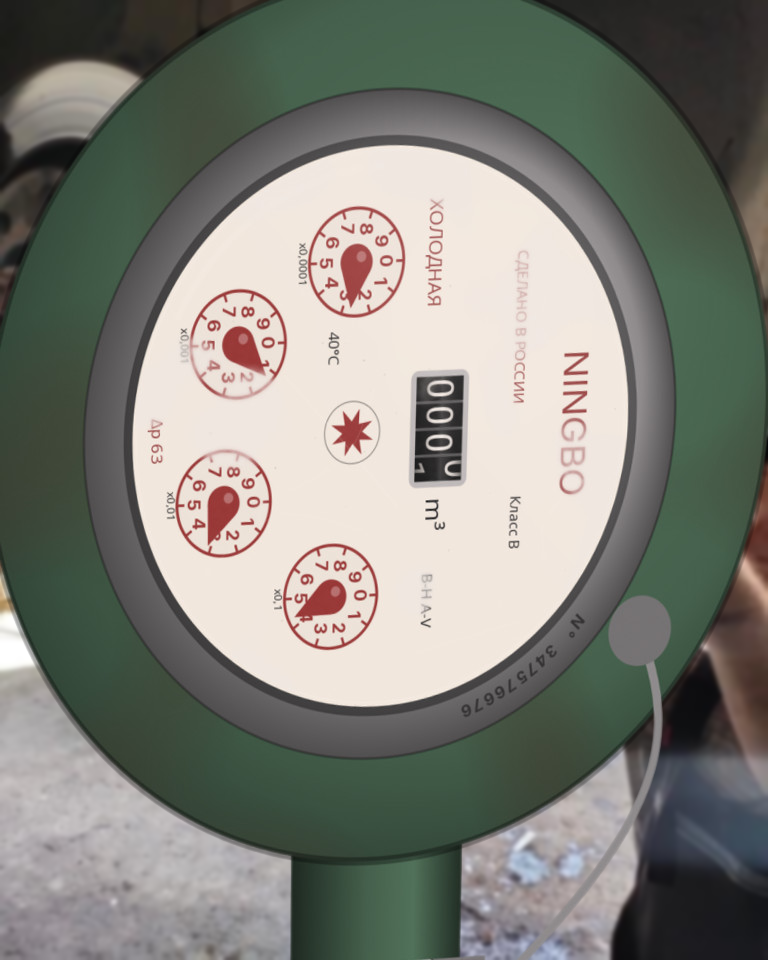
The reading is {"value": 0.4312, "unit": "m³"}
